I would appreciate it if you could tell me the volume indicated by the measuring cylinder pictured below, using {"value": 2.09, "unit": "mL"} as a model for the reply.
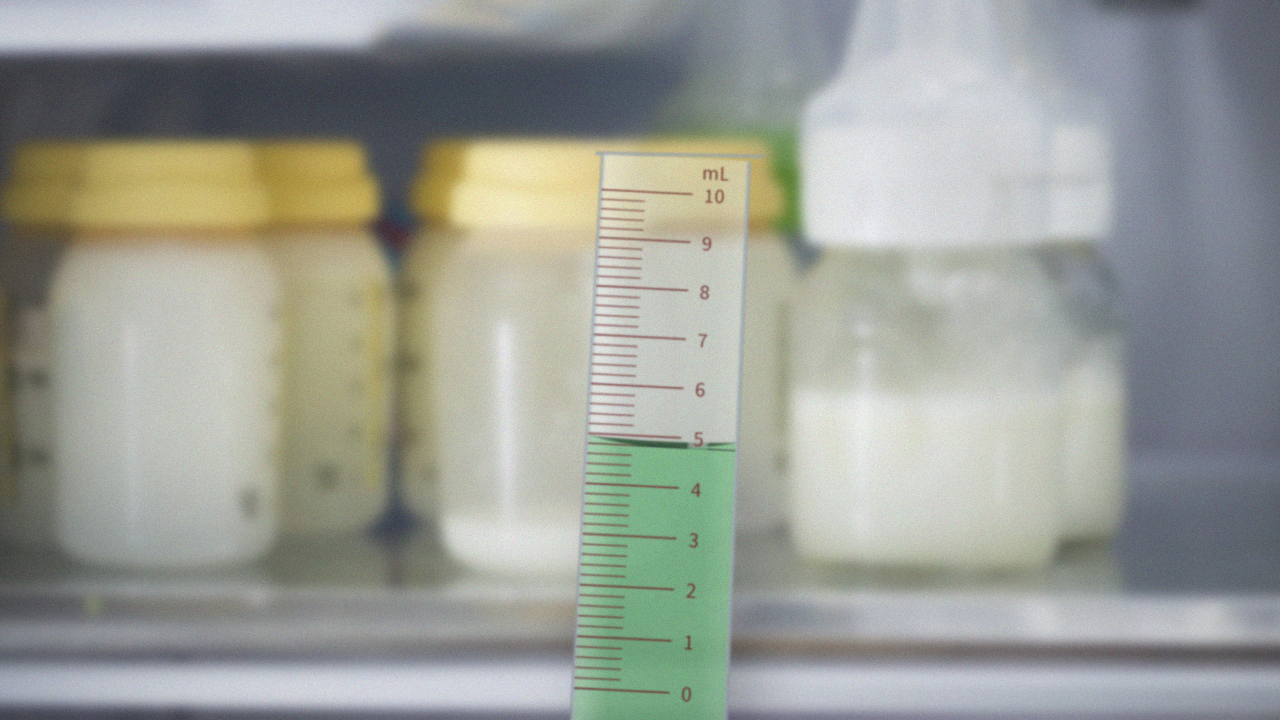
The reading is {"value": 4.8, "unit": "mL"}
